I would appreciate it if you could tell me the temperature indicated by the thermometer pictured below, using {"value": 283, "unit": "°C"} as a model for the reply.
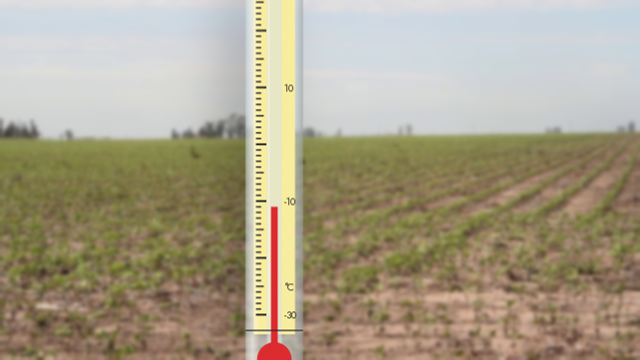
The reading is {"value": -11, "unit": "°C"}
